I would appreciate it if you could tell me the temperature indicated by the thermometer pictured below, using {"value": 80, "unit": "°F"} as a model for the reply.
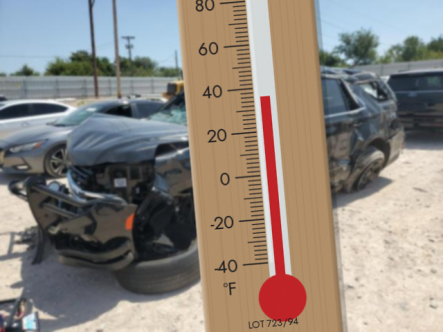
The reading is {"value": 36, "unit": "°F"}
